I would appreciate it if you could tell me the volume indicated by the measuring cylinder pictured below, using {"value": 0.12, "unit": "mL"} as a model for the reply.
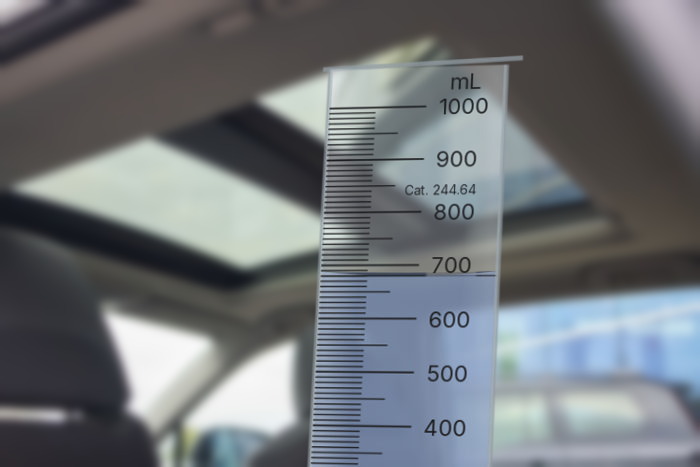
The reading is {"value": 680, "unit": "mL"}
